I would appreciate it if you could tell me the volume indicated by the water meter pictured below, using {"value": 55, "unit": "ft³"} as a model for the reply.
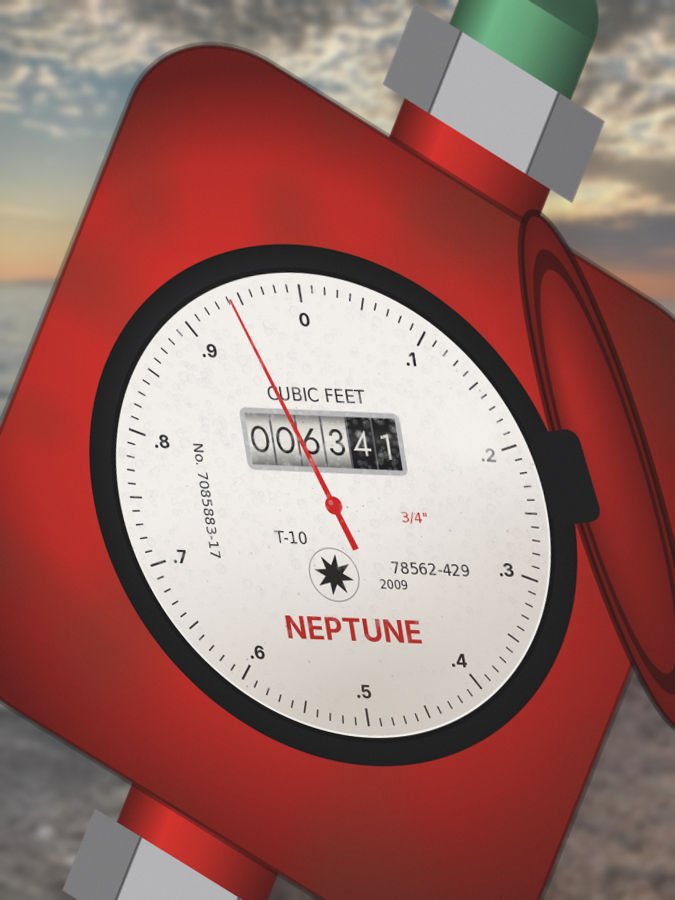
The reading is {"value": 6340.94, "unit": "ft³"}
